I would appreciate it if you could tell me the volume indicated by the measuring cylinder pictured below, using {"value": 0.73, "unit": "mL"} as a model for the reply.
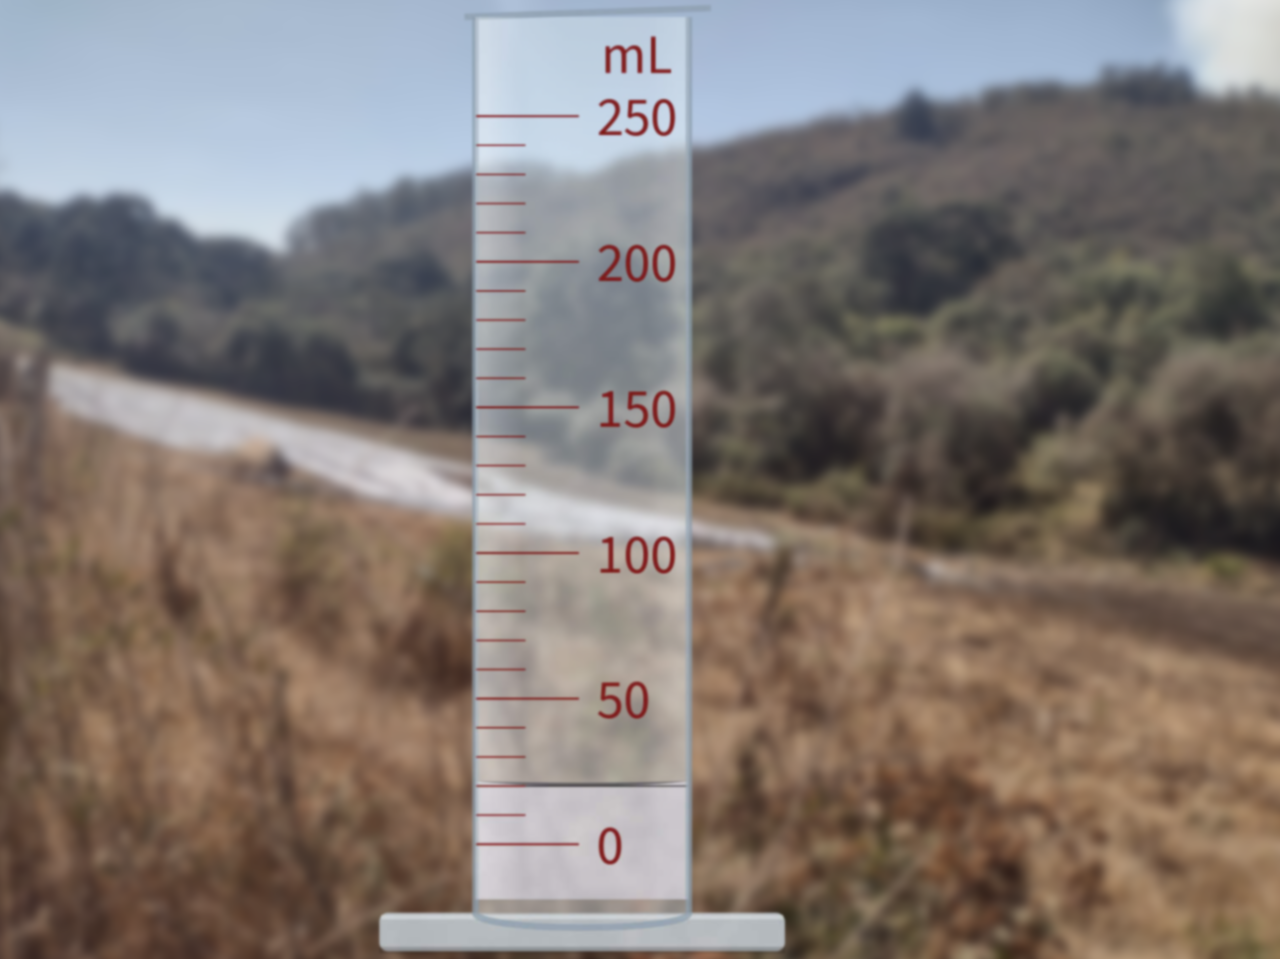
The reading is {"value": 20, "unit": "mL"}
